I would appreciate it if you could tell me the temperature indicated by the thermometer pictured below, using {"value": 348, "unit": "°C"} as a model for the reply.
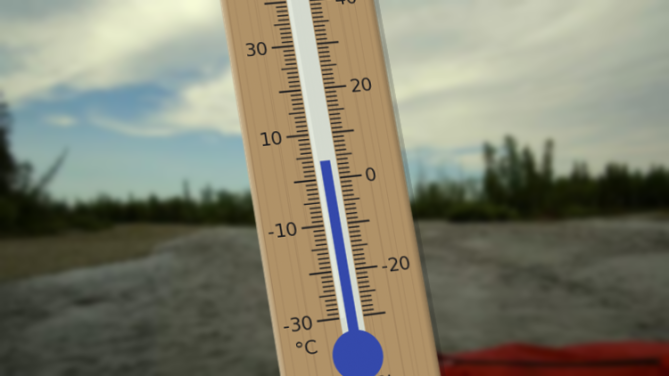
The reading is {"value": 4, "unit": "°C"}
